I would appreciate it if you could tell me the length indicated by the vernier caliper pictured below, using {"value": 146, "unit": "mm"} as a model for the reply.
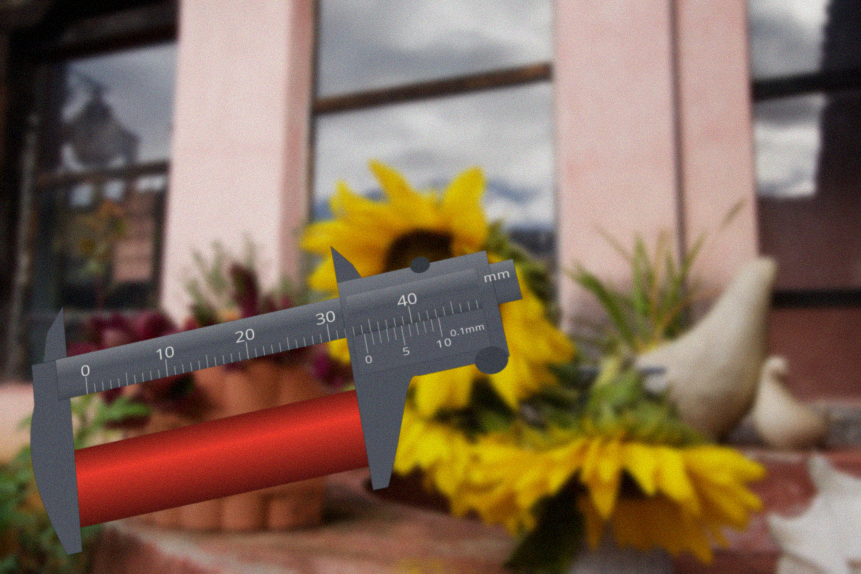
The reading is {"value": 34.2, "unit": "mm"}
